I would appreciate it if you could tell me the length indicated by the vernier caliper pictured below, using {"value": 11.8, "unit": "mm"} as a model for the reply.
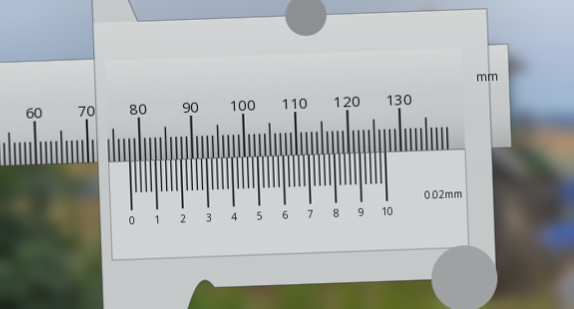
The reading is {"value": 78.0, "unit": "mm"}
